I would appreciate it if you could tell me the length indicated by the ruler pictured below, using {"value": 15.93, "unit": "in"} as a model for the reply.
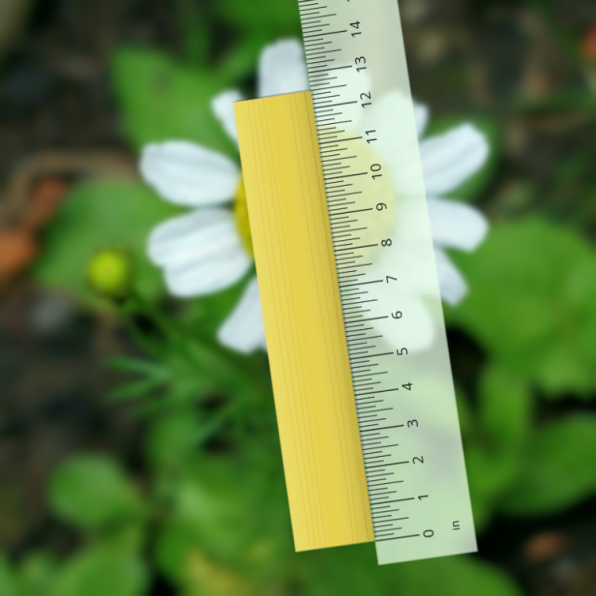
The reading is {"value": 12.5, "unit": "in"}
